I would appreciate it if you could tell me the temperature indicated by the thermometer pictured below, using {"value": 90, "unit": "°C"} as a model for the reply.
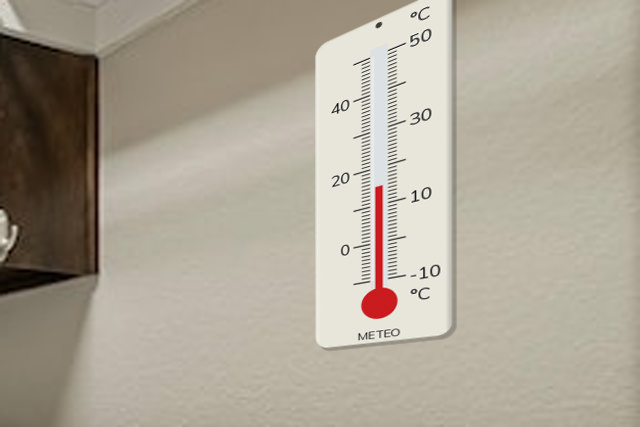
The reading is {"value": 15, "unit": "°C"}
